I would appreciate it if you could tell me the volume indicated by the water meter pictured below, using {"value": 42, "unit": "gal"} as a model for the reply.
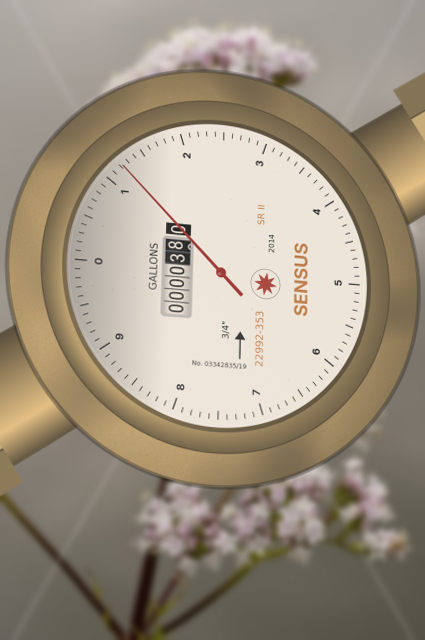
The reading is {"value": 381.2, "unit": "gal"}
